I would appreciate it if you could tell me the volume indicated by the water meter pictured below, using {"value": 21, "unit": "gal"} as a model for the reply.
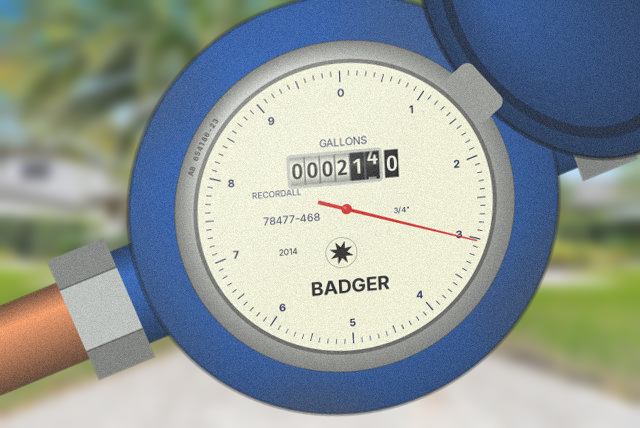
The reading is {"value": 2143.0, "unit": "gal"}
